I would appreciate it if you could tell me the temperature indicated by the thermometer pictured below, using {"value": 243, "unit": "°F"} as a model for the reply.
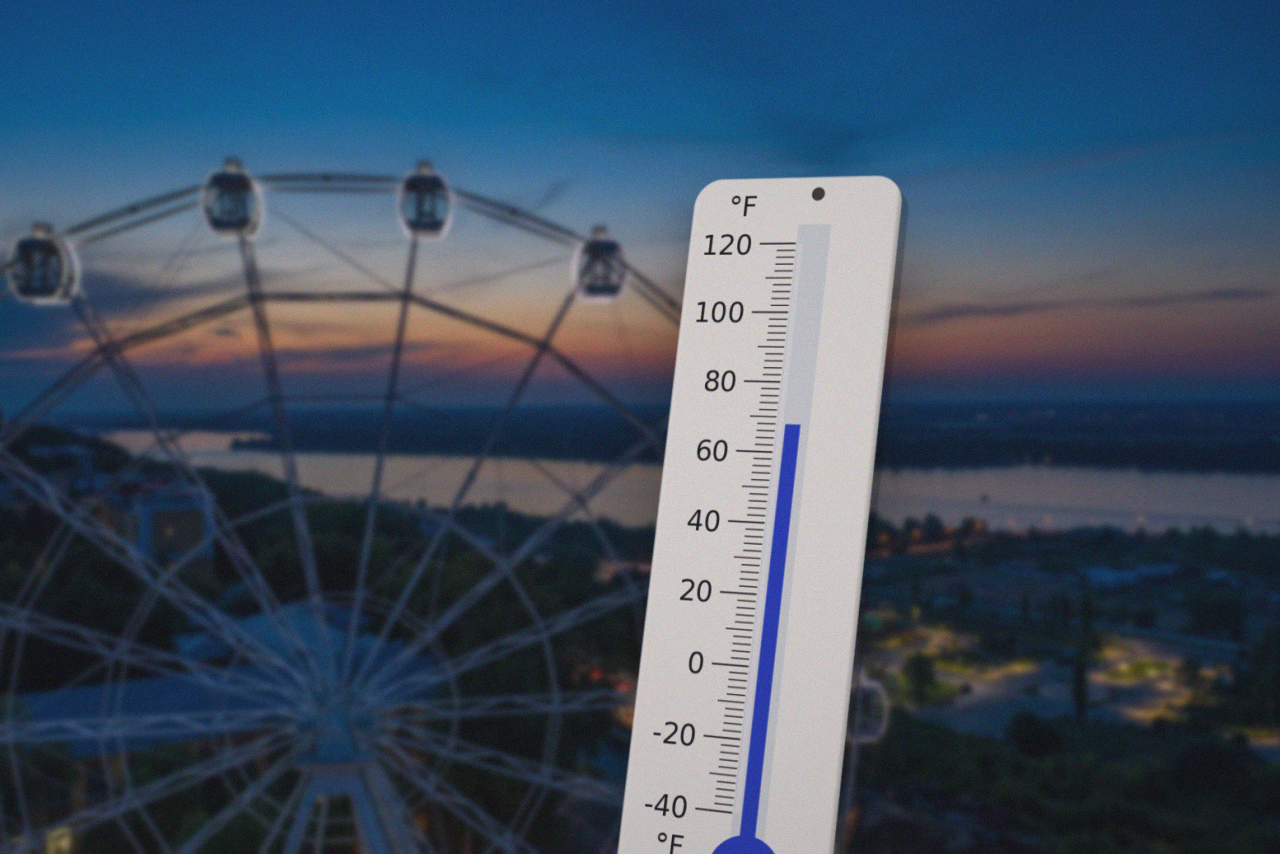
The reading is {"value": 68, "unit": "°F"}
